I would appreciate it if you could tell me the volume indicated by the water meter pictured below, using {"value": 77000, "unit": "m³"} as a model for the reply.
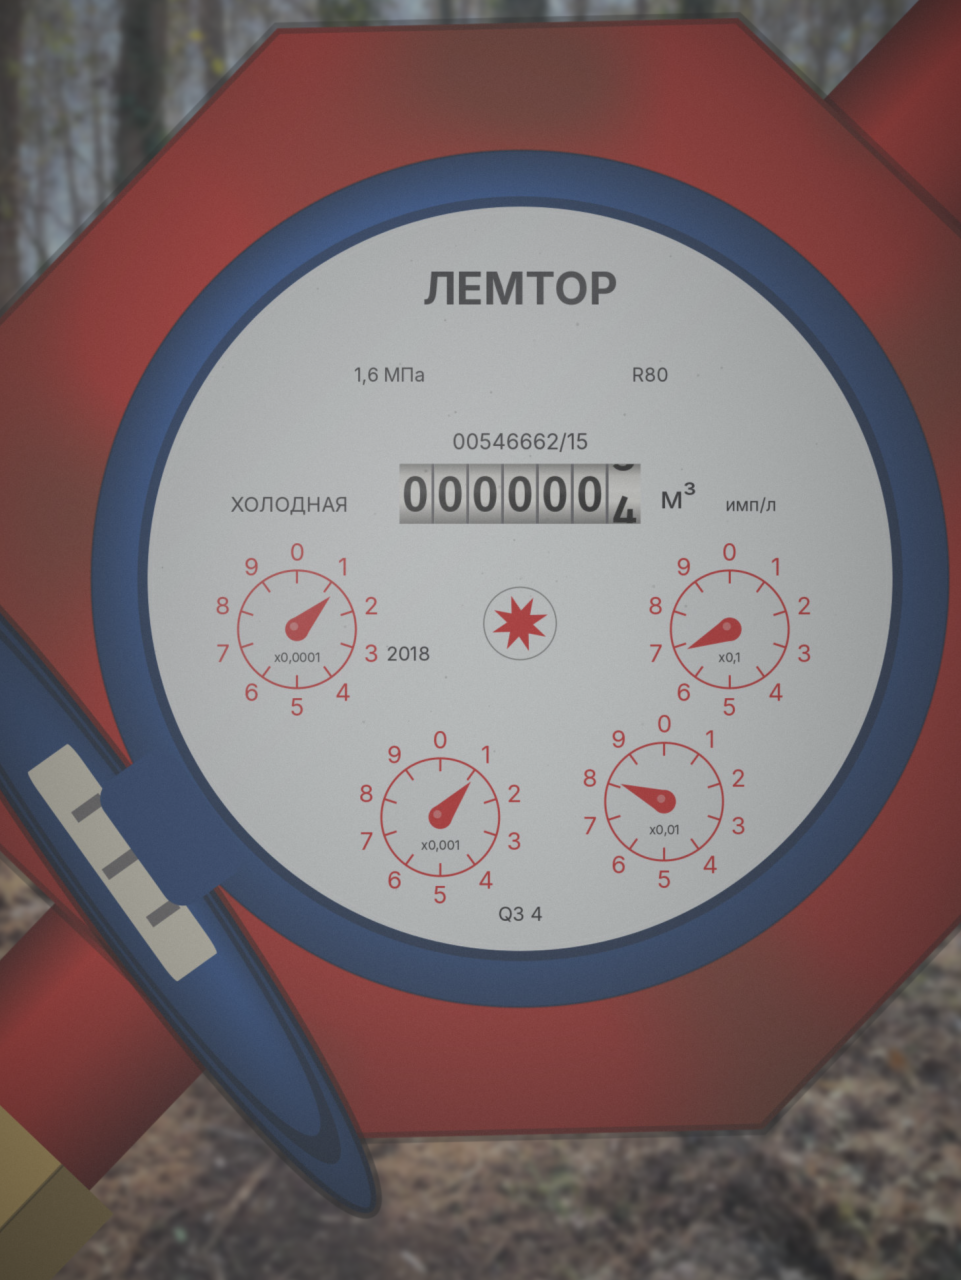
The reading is {"value": 3.6811, "unit": "m³"}
